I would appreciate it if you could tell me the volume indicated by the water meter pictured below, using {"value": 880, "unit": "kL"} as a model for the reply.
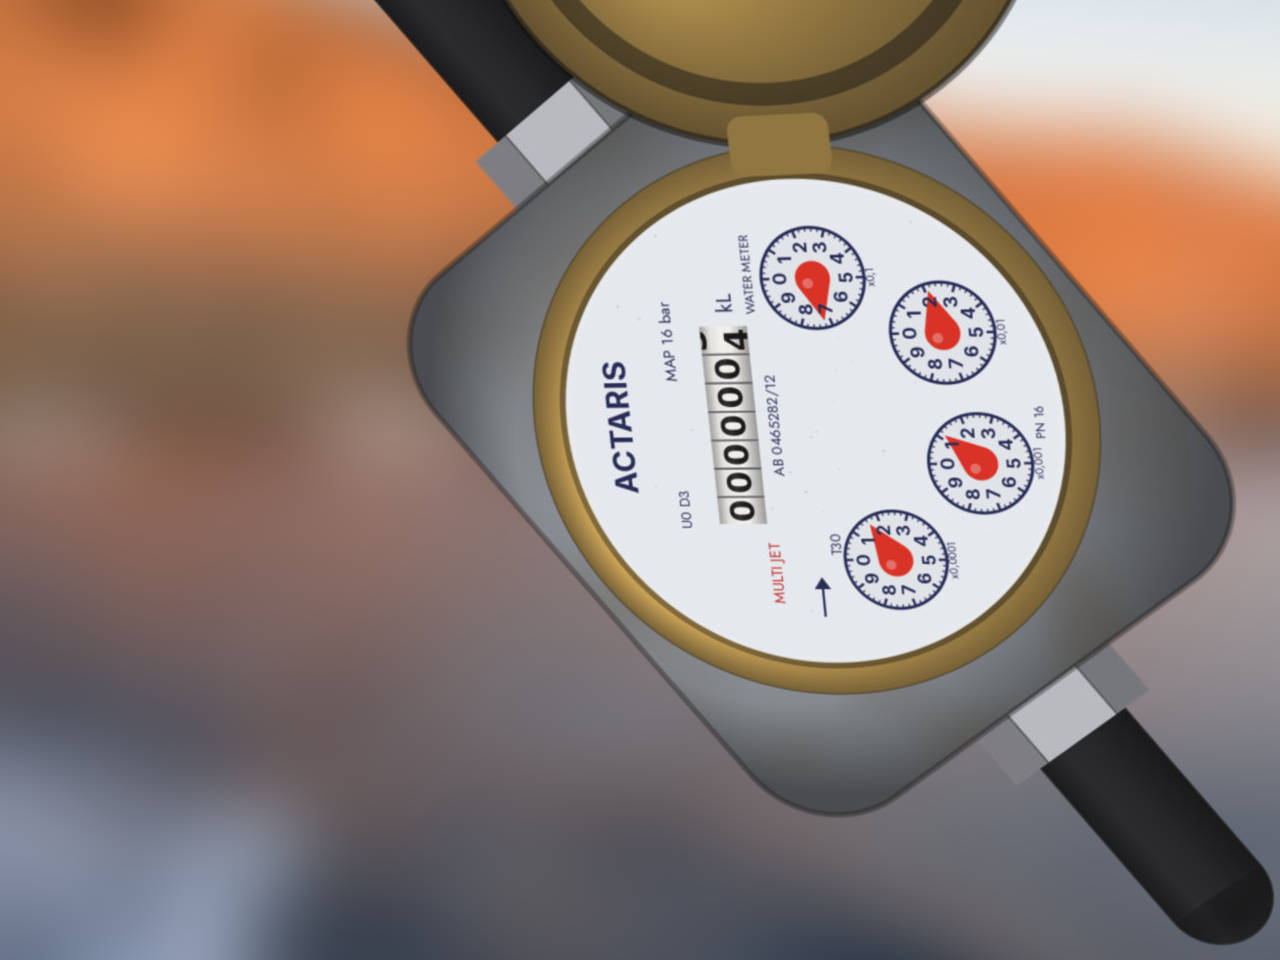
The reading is {"value": 3.7211, "unit": "kL"}
